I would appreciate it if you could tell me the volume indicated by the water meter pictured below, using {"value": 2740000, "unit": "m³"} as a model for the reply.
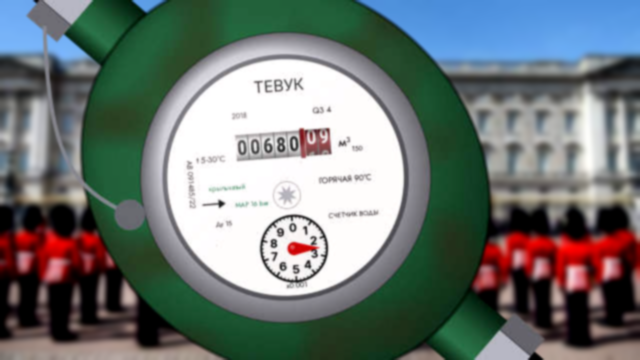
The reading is {"value": 680.092, "unit": "m³"}
